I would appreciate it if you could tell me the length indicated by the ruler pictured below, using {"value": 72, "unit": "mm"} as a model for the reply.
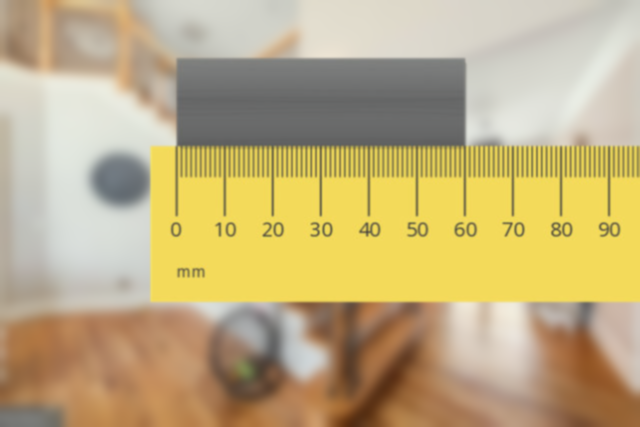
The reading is {"value": 60, "unit": "mm"}
